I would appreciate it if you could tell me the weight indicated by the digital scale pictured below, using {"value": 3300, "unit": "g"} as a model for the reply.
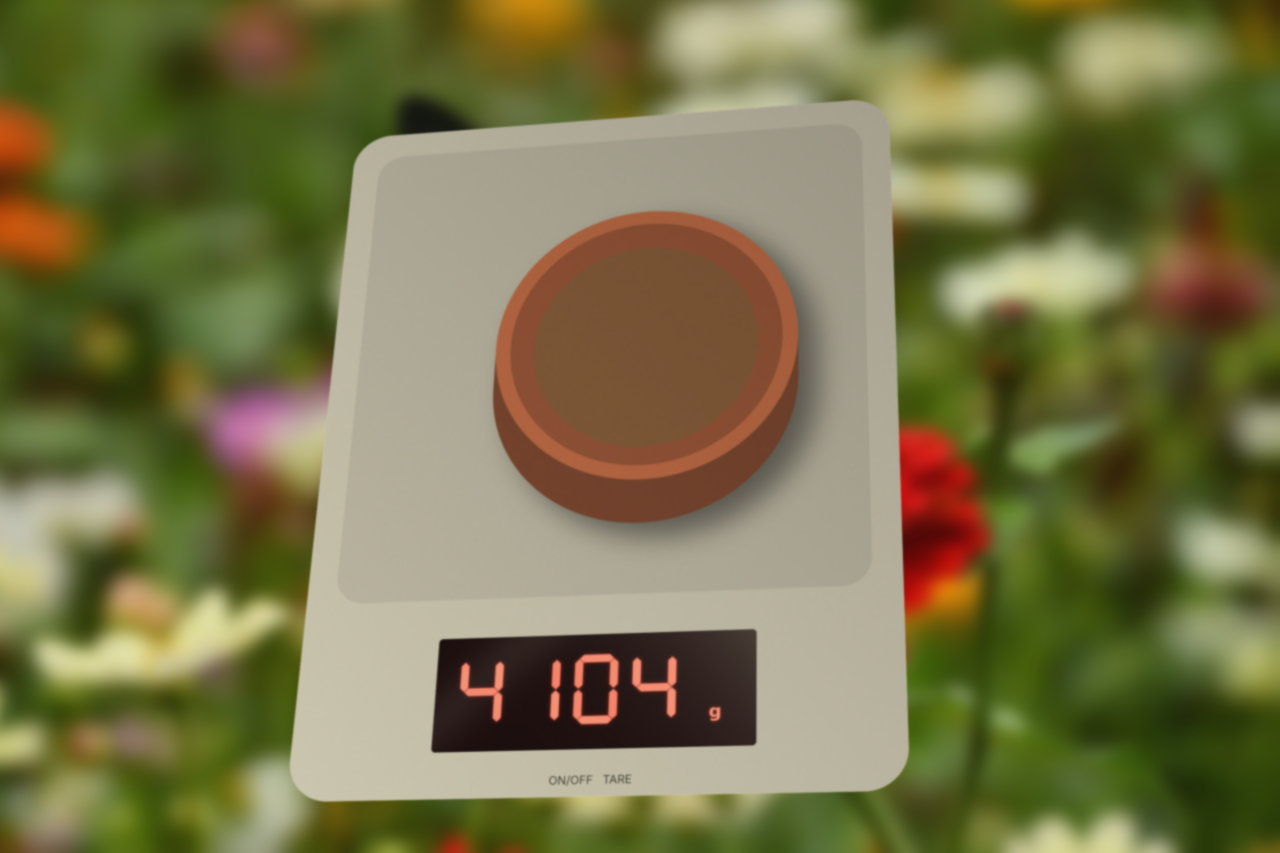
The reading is {"value": 4104, "unit": "g"}
